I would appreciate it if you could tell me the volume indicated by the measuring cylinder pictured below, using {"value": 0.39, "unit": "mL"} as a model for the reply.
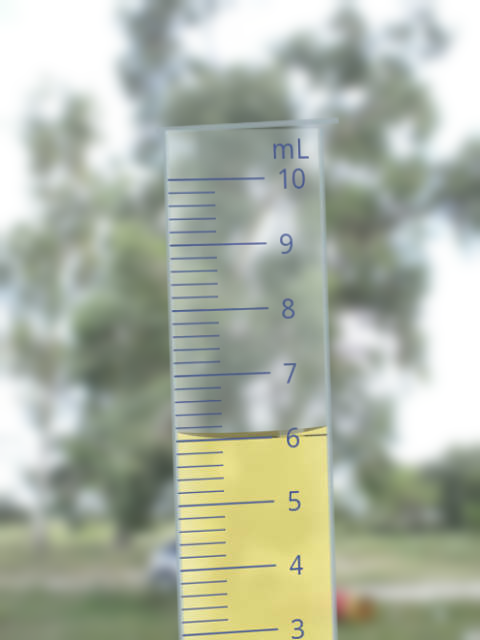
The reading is {"value": 6, "unit": "mL"}
